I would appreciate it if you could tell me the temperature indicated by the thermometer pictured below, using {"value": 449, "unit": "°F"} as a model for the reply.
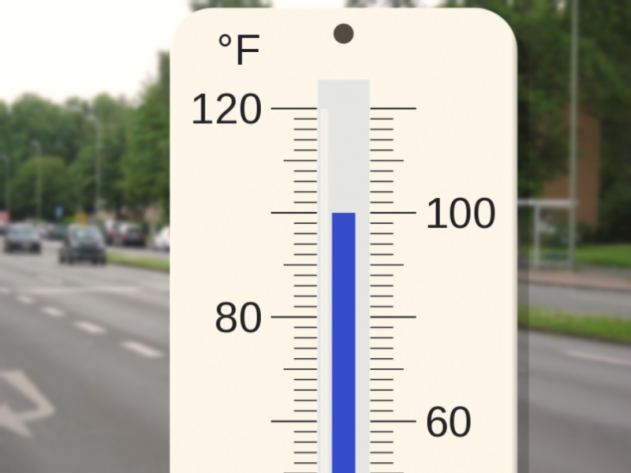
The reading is {"value": 100, "unit": "°F"}
